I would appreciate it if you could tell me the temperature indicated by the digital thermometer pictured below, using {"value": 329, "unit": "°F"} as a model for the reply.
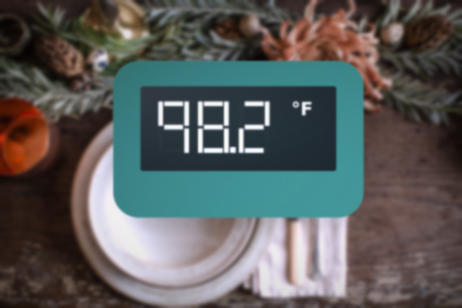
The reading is {"value": 98.2, "unit": "°F"}
